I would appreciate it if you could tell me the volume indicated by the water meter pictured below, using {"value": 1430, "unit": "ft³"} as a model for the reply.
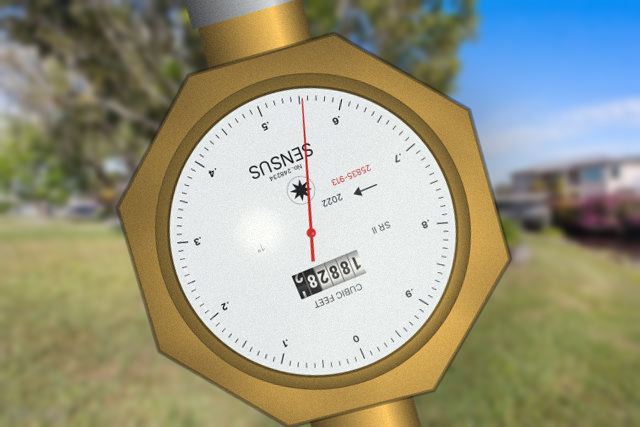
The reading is {"value": 188281.55, "unit": "ft³"}
